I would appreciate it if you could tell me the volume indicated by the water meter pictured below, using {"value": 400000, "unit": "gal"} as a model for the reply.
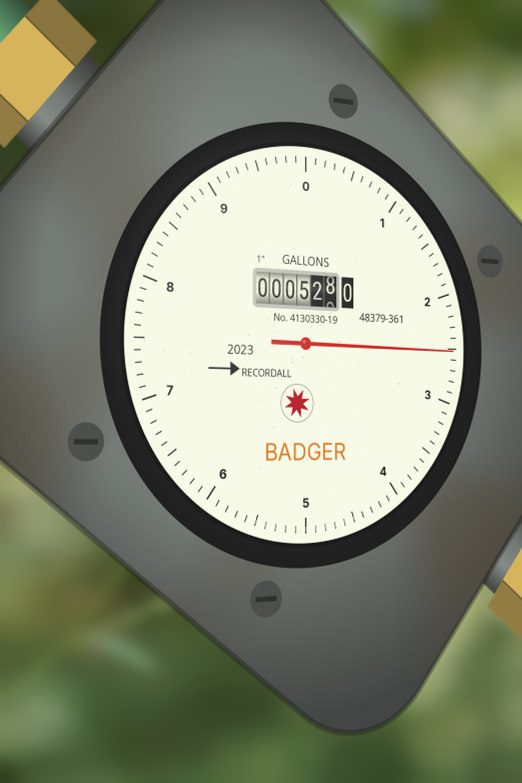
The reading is {"value": 5282.5, "unit": "gal"}
